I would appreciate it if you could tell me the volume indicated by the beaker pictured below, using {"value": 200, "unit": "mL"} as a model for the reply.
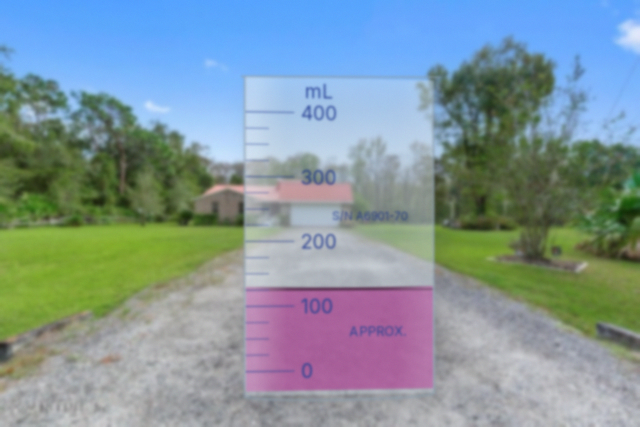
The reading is {"value": 125, "unit": "mL"}
